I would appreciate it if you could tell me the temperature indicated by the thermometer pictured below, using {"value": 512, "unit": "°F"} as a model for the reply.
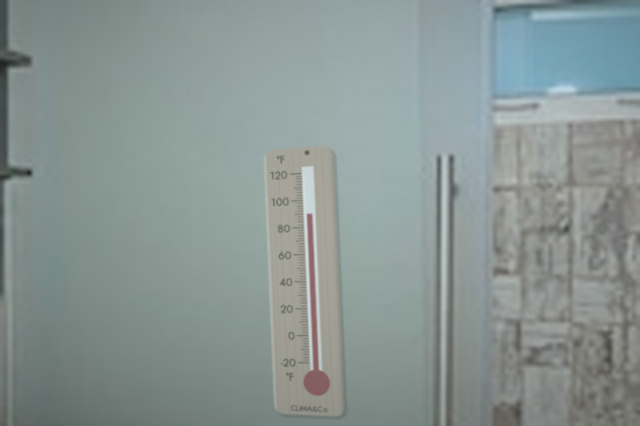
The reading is {"value": 90, "unit": "°F"}
